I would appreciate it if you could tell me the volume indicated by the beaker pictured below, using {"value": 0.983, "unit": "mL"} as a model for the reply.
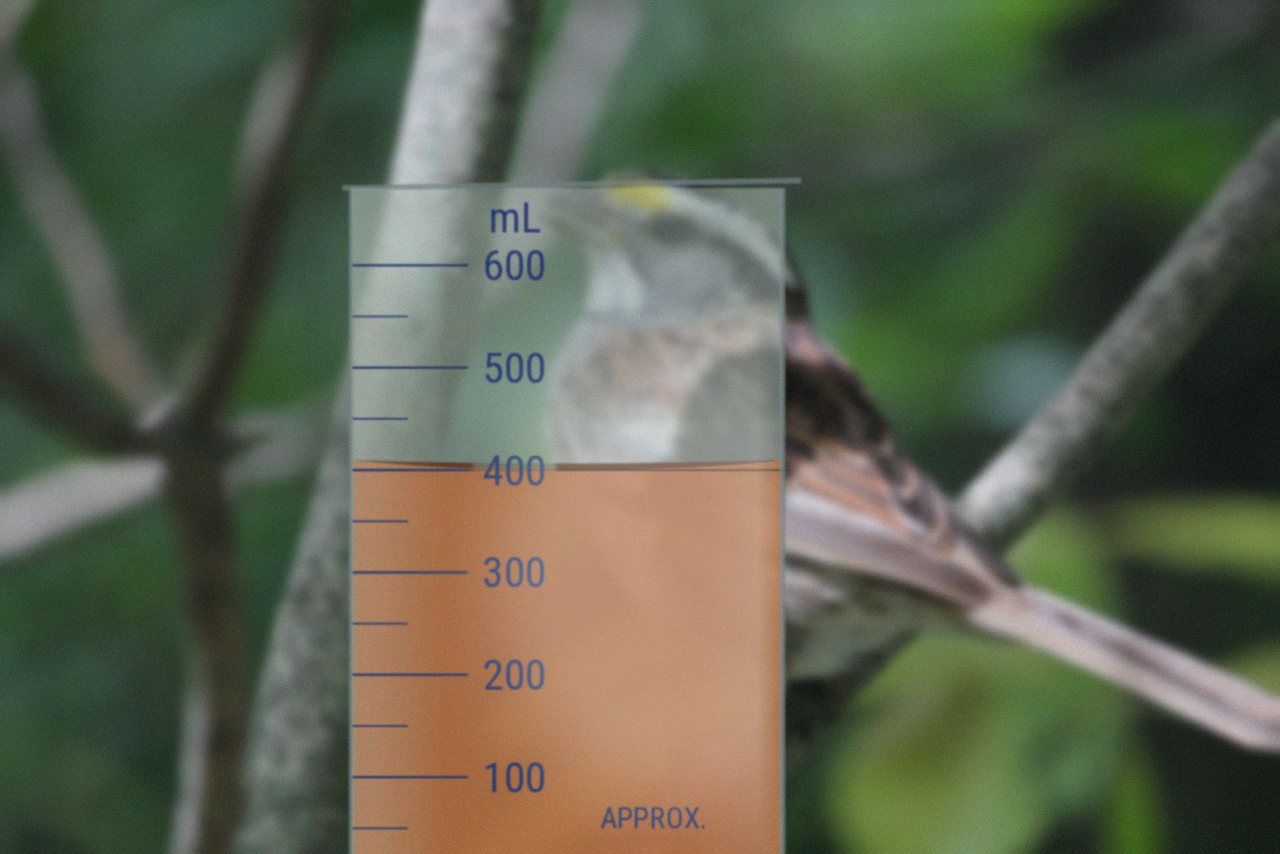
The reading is {"value": 400, "unit": "mL"}
